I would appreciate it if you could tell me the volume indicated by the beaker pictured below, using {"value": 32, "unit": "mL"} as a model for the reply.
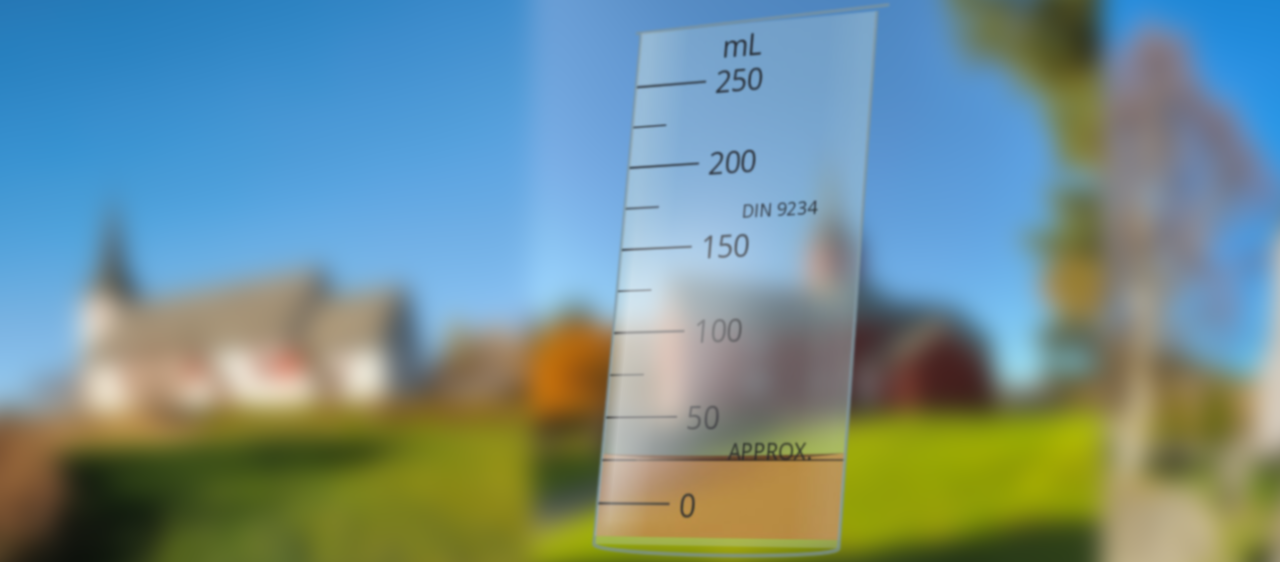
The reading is {"value": 25, "unit": "mL"}
